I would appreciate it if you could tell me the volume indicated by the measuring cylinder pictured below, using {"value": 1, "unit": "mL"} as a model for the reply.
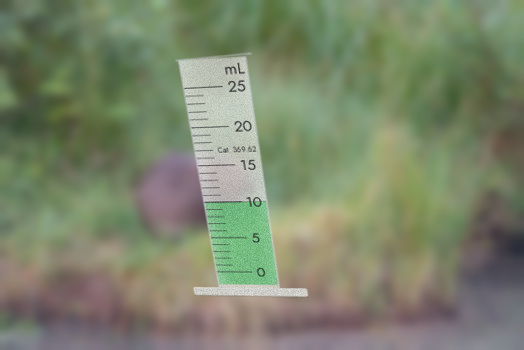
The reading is {"value": 10, "unit": "mL"}
